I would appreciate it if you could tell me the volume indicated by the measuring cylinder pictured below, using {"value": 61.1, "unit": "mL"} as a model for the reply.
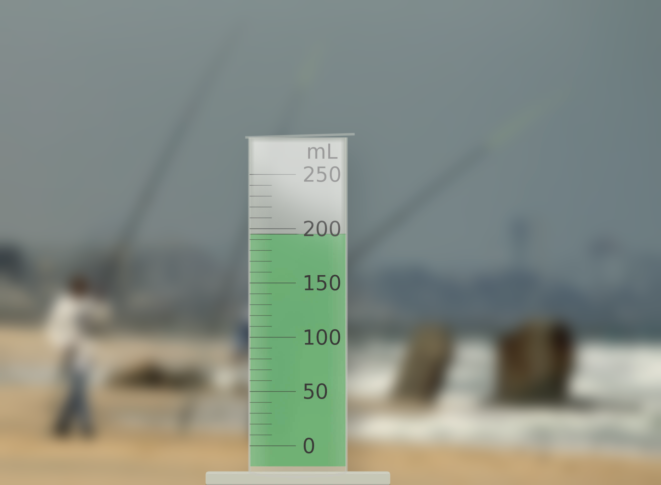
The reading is {"value": 195, "unit": "mL"}
